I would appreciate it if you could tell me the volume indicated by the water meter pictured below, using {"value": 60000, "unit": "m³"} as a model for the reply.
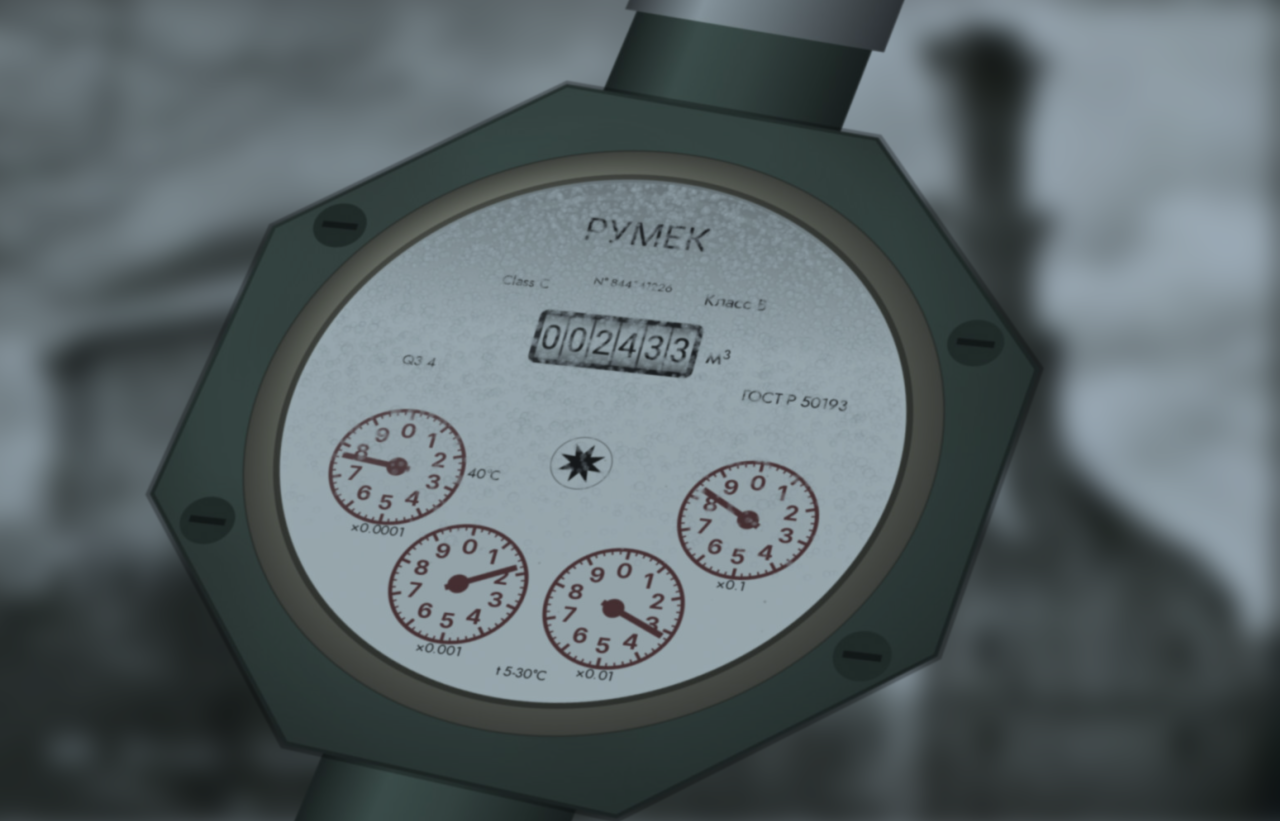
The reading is {"value": 2433.8317, "unit": "m³"}
